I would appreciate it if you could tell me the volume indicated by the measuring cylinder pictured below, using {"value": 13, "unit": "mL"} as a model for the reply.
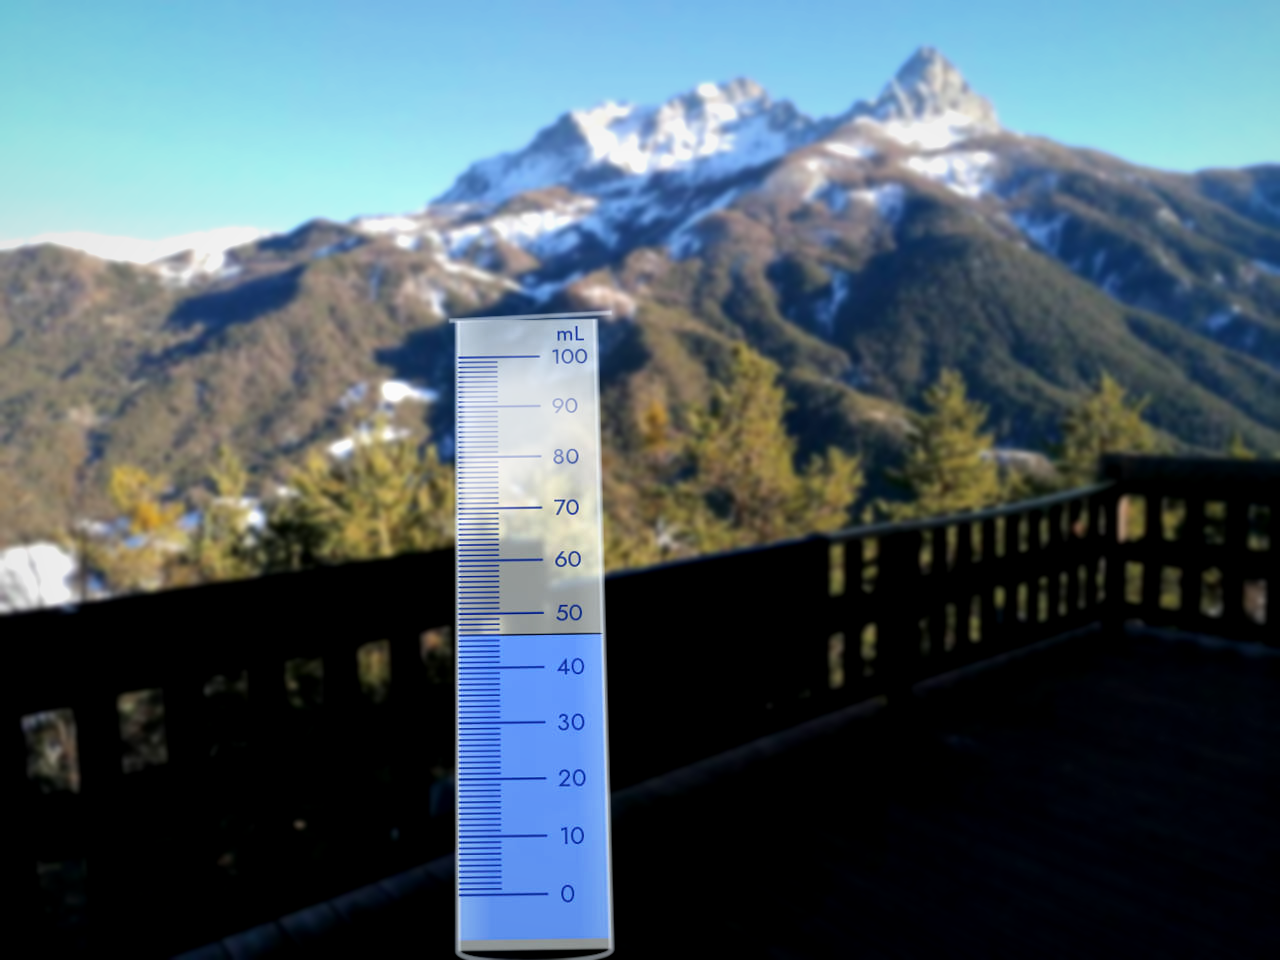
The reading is {"value": 46, "unit": "mL"}
